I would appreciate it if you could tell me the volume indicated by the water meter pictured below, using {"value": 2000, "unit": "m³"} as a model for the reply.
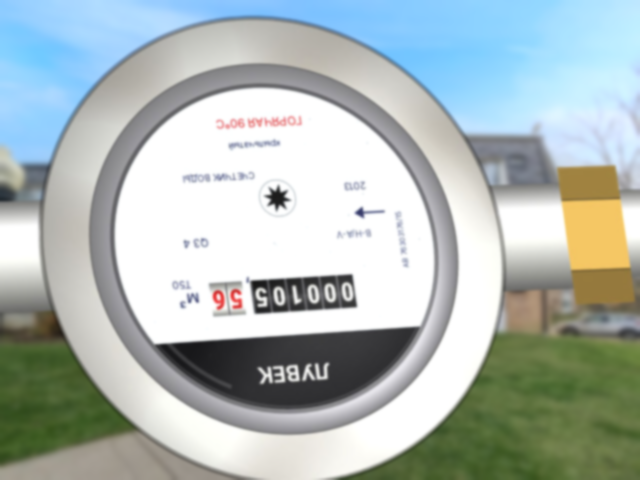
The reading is {"value": 105.56, "unit": "m³"}
